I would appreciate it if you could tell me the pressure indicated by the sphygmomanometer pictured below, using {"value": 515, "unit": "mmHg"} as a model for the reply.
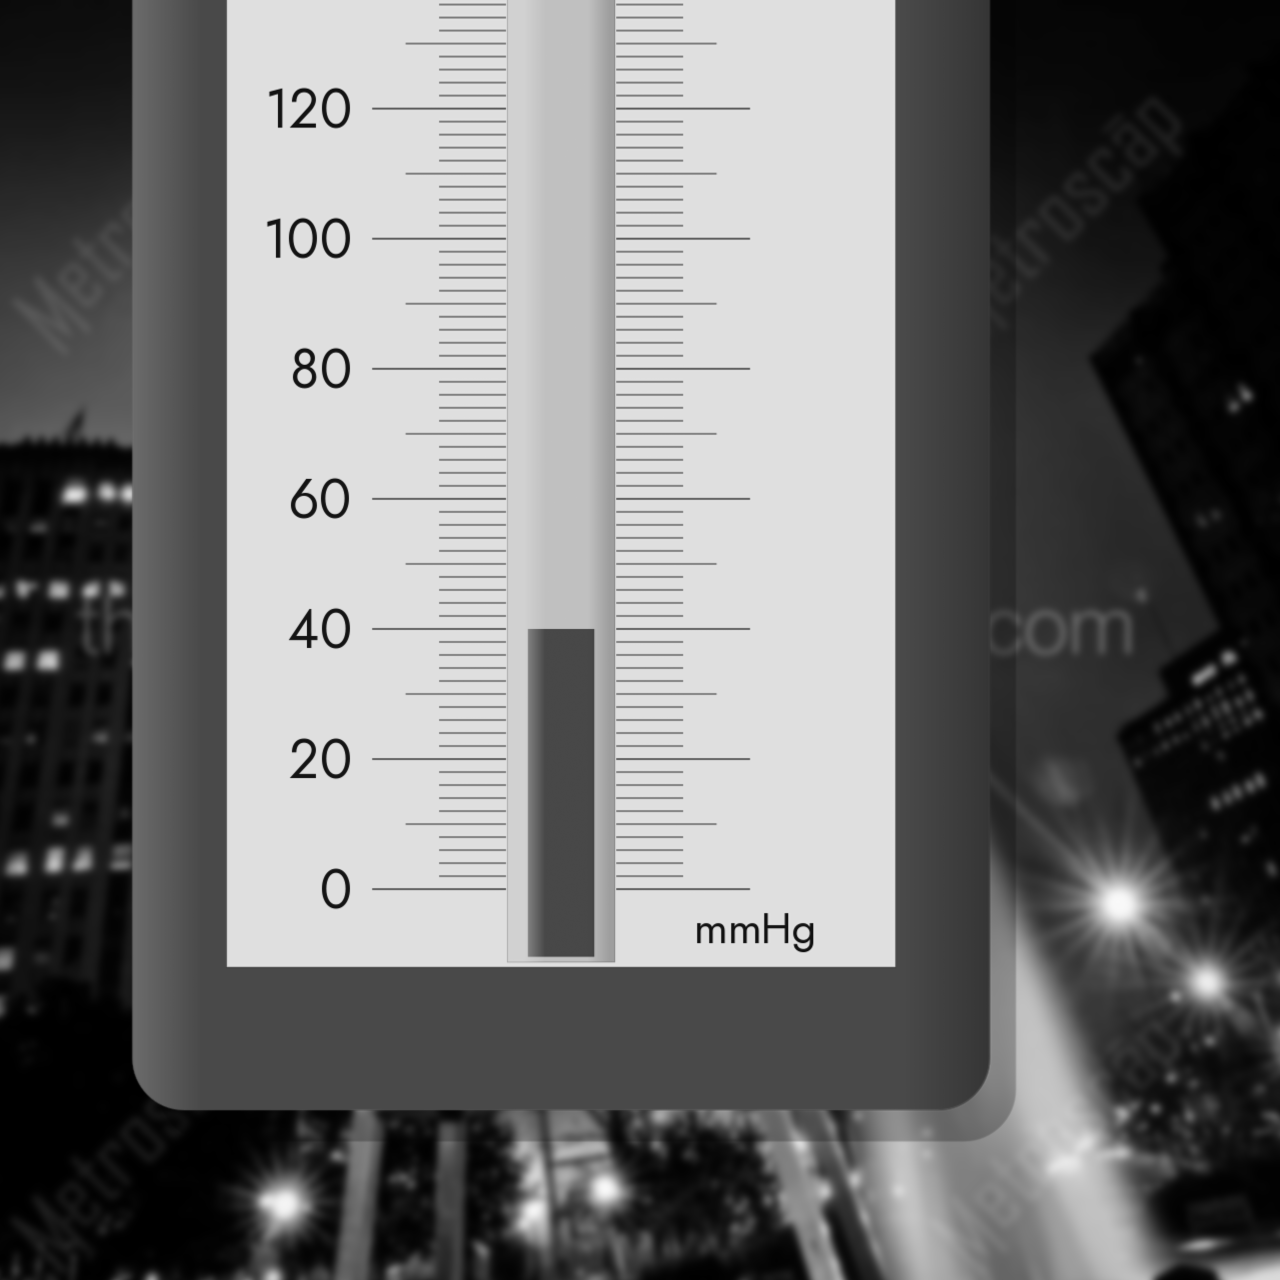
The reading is {"value": 40, "unit": "mmHg"}
